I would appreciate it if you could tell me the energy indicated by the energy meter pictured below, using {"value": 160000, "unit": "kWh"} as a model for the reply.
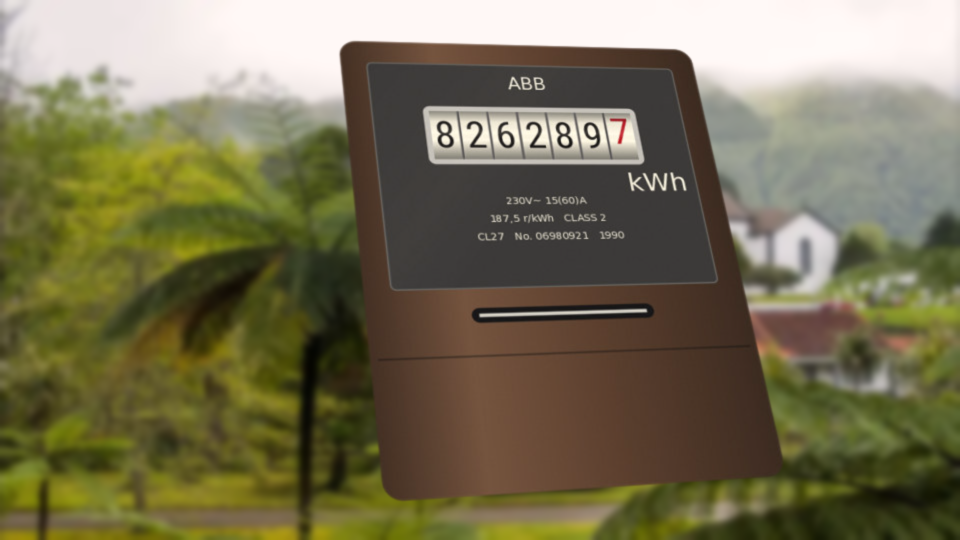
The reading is {"value": 826289.7, "unit": "kWh"}
